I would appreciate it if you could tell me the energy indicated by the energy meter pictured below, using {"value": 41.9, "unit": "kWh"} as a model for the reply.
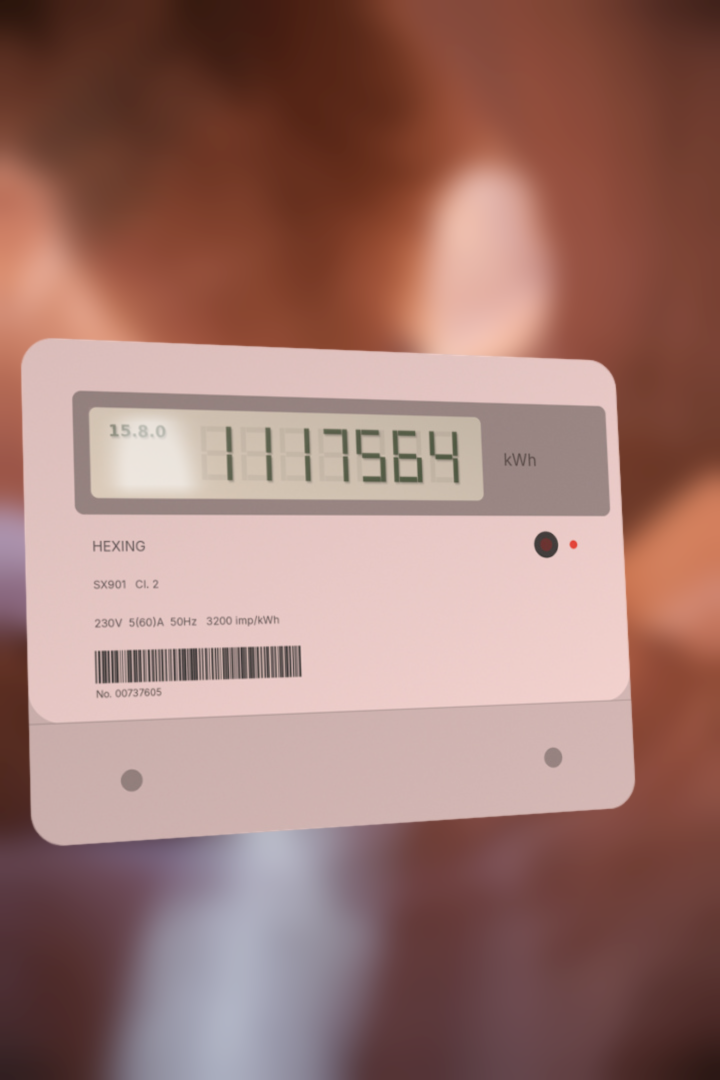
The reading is {"value": 1117564, "unit": "kWh"}
